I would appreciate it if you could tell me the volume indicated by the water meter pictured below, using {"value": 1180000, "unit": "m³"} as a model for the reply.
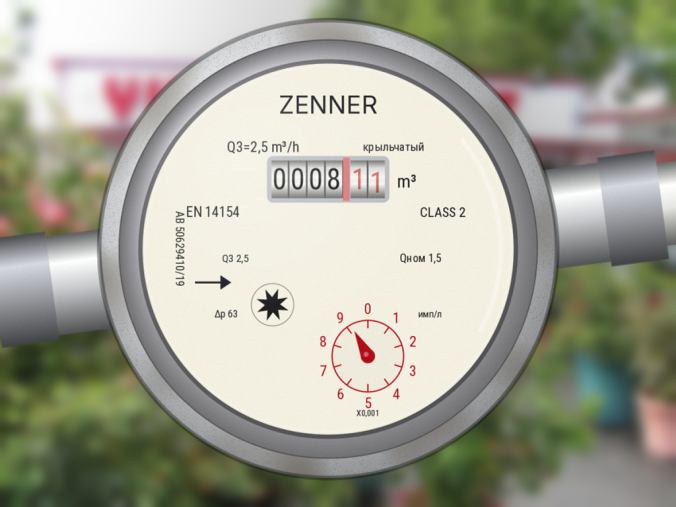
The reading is {"value": 8.109, "unit": "m³"}
